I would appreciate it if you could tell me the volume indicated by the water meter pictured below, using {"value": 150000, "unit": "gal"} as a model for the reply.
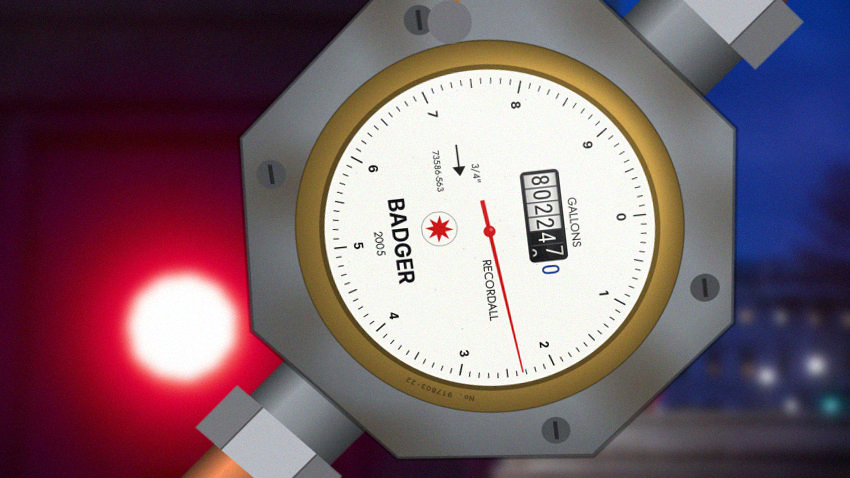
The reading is {"value": 8022472.3, "unit": "gal"}
